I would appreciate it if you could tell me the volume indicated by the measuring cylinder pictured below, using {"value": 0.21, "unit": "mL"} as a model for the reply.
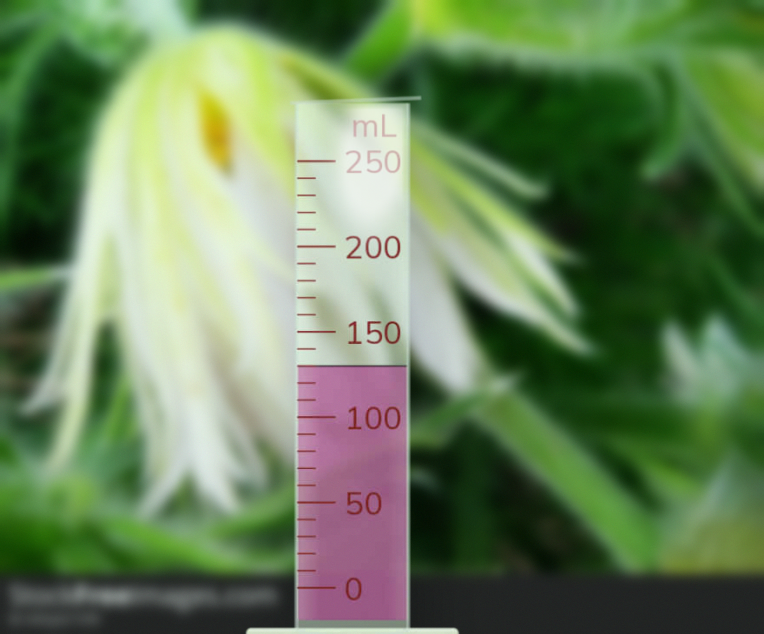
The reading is {"value": 130, "unit": "mL"}
